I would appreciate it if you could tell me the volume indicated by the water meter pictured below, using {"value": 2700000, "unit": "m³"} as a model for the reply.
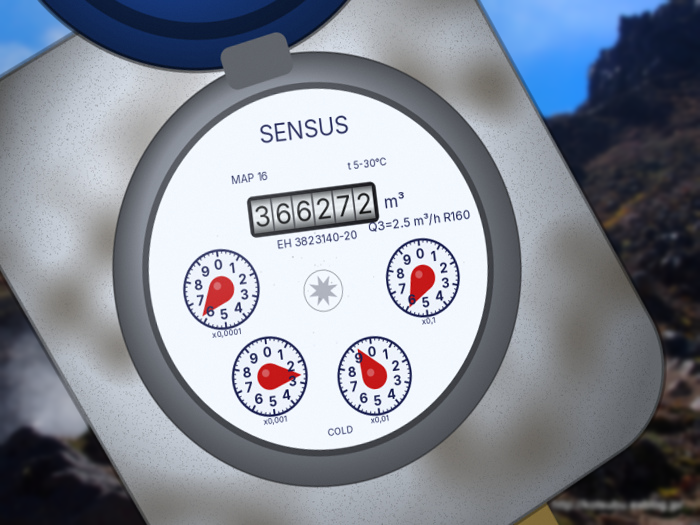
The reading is {"value": 366272.5926, "unit": "m³"}
